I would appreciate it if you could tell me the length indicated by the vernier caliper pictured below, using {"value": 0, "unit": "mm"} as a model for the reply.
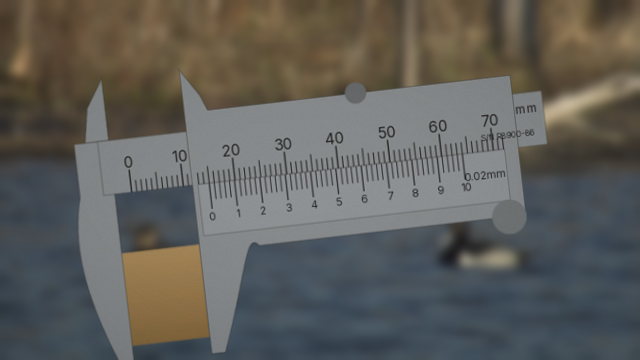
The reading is {"value": 15.0, "unit": "mm"}
